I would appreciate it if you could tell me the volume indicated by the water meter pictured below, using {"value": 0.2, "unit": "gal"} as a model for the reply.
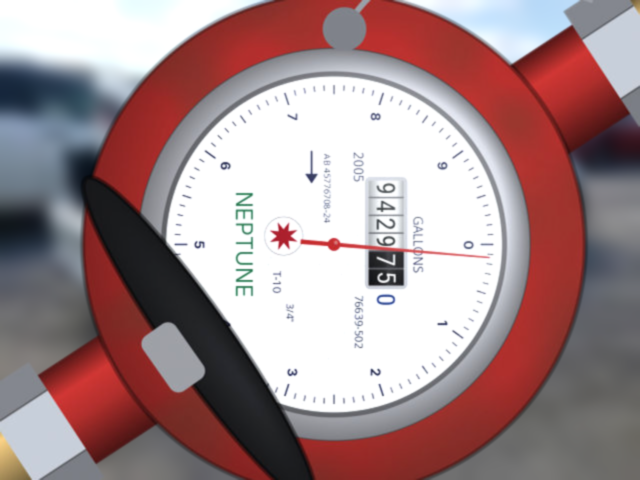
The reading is {"value": 9429750.1, "unit": "gal"}
